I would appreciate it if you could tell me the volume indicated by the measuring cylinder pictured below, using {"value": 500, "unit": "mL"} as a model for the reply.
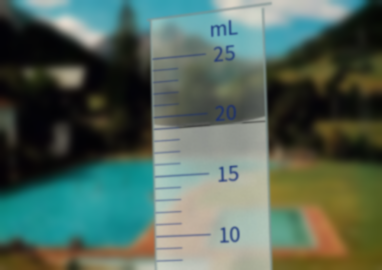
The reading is {"value": 19, "unit": "mL"}
